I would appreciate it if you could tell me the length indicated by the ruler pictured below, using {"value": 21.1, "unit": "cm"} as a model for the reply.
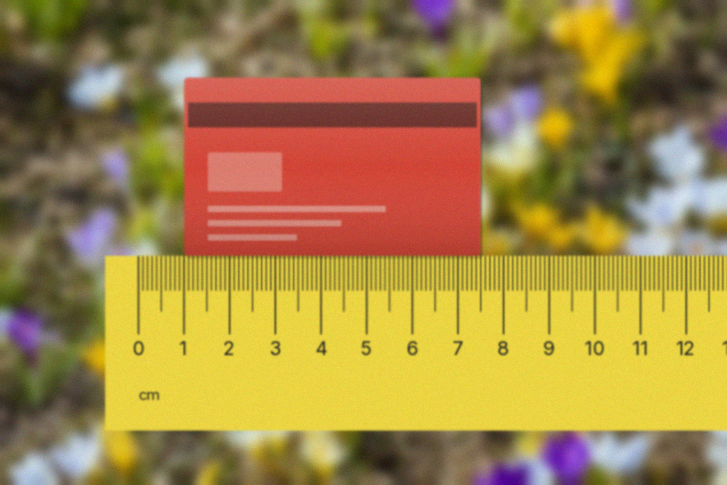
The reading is {"value": 6.5, "unit": "cm"}
